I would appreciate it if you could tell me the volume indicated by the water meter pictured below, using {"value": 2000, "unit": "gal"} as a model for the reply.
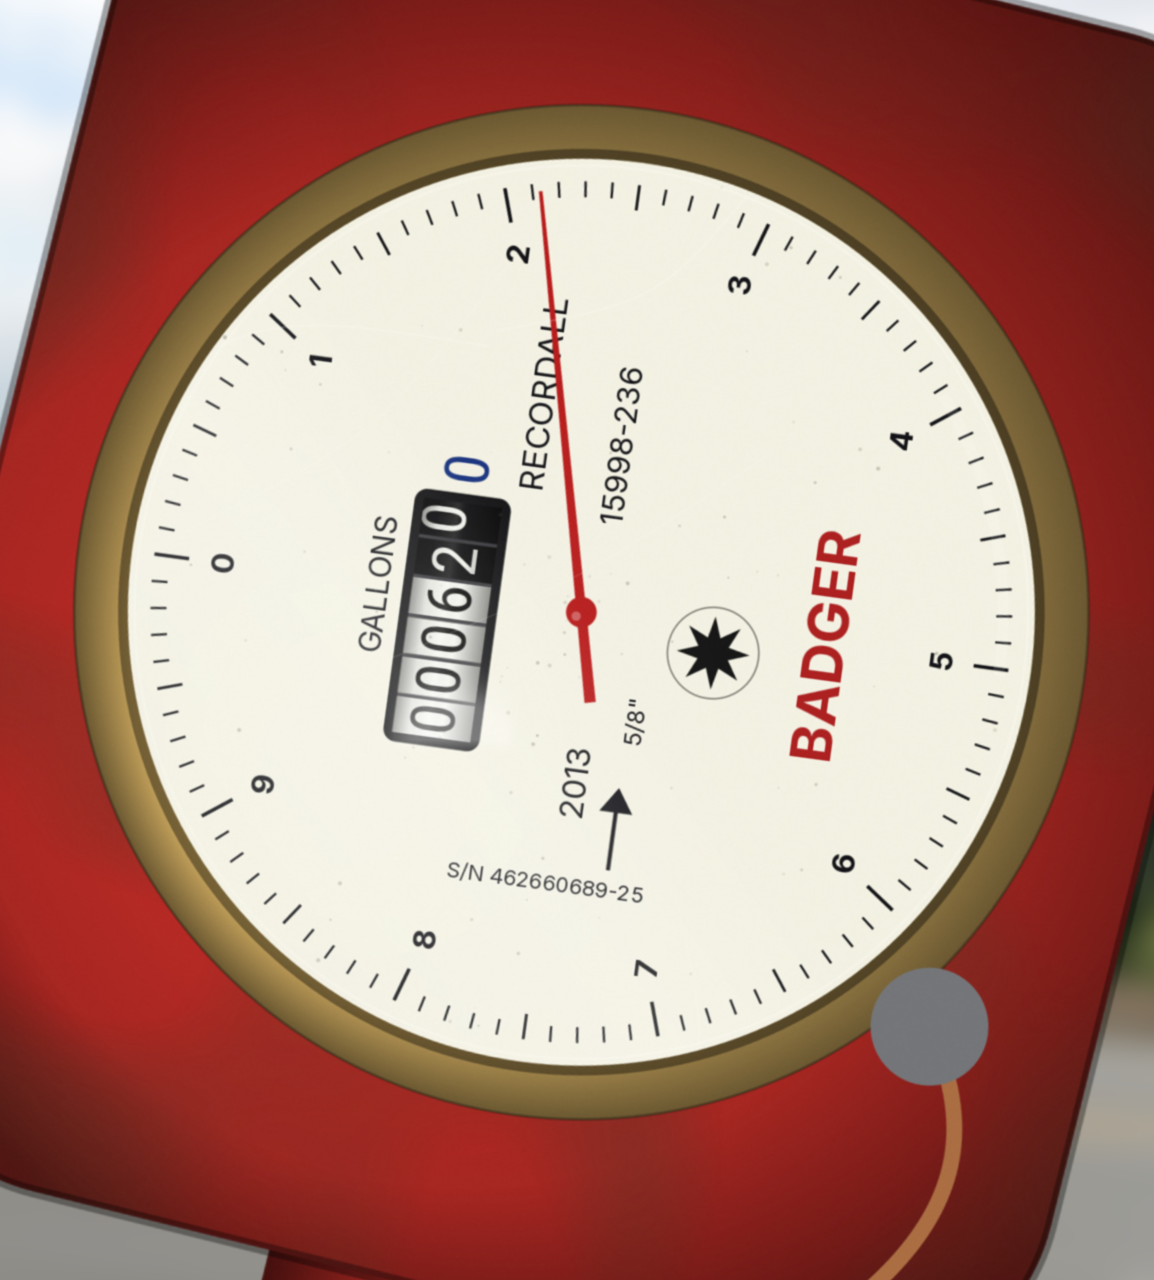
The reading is {"value": 6202.1, "unit": "gal"}
